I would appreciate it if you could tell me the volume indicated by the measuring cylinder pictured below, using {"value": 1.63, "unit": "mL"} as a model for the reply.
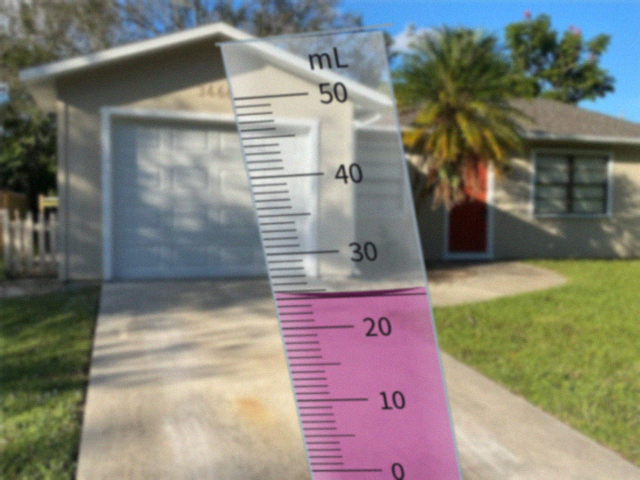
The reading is {"value": 24, "unit": "mL"}
